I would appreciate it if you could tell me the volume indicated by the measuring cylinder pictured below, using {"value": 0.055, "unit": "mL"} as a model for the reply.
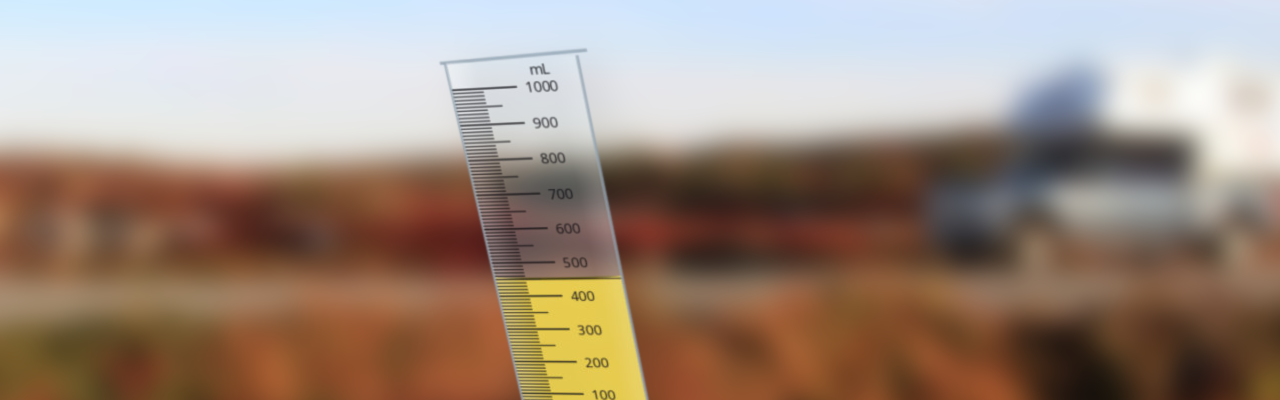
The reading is {"value": 450, "unit": "mL"}
